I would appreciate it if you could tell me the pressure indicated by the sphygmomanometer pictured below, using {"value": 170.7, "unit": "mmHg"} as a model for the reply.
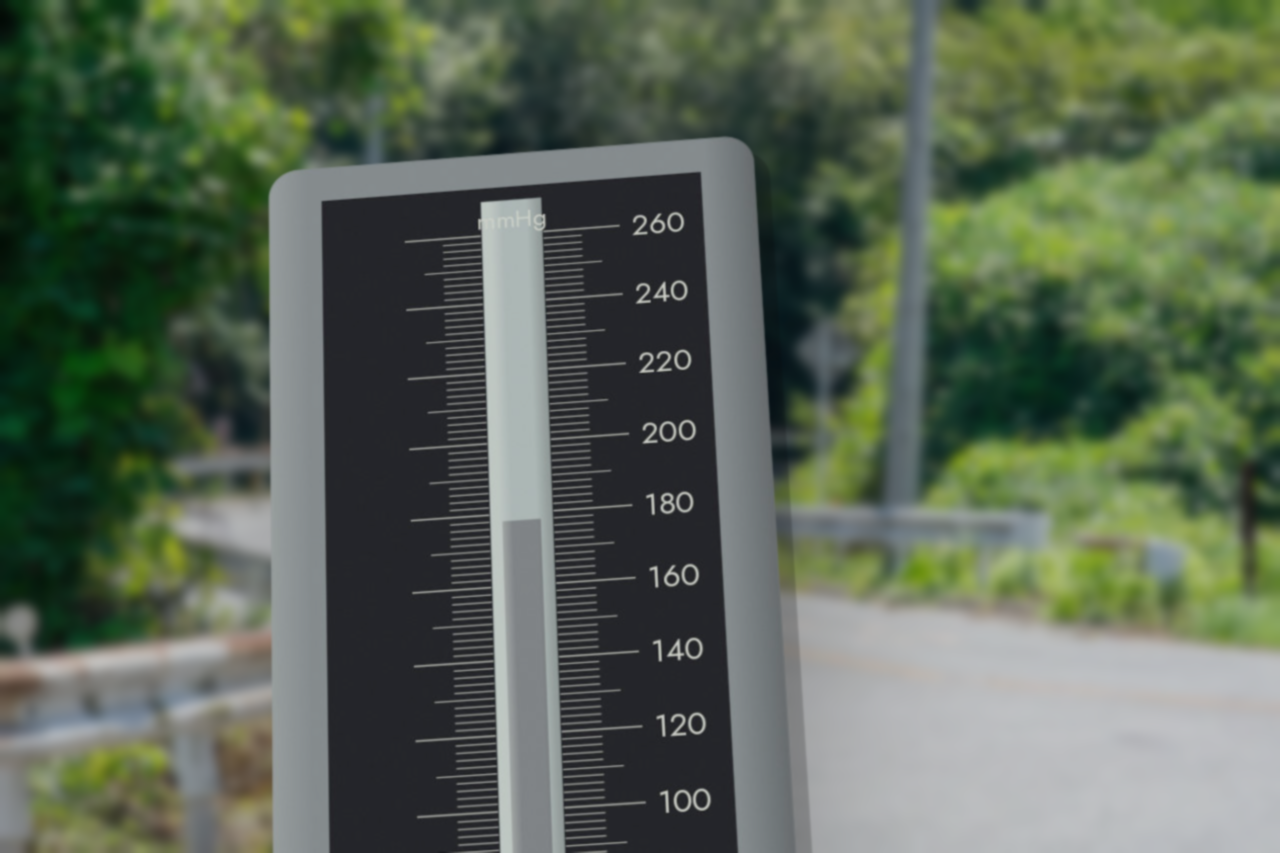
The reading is {"value": 178, "unit": "mmHg"}
